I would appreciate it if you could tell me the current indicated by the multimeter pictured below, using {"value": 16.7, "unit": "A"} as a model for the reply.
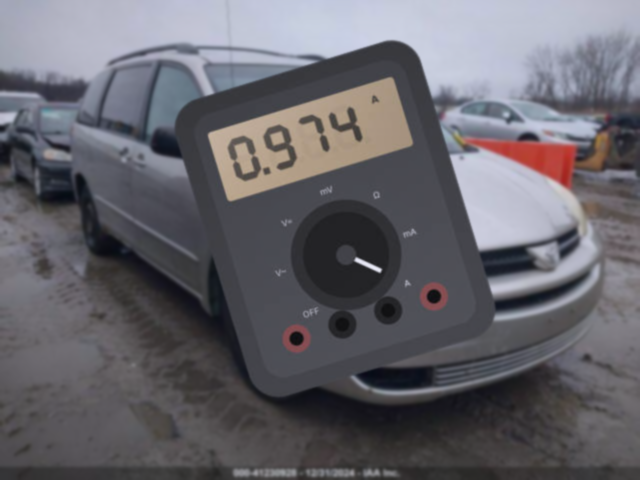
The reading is {"value": 0.974, "unit": "A"}
